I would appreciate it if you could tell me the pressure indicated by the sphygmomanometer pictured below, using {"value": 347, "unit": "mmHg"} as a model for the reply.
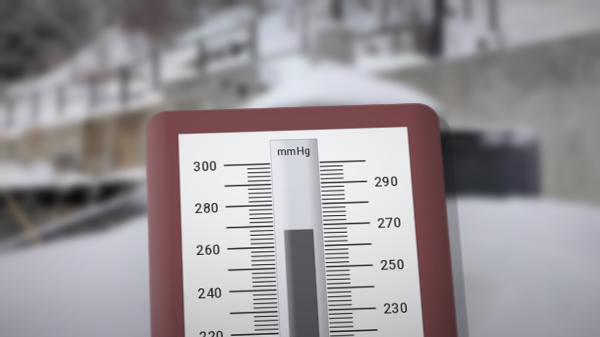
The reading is {"value": 268, "unit": "mmHg"}
